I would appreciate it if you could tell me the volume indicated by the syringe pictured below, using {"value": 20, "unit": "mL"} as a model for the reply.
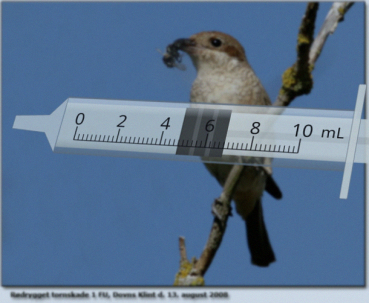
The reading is {"value": 4.8, "unit": "mL"}
